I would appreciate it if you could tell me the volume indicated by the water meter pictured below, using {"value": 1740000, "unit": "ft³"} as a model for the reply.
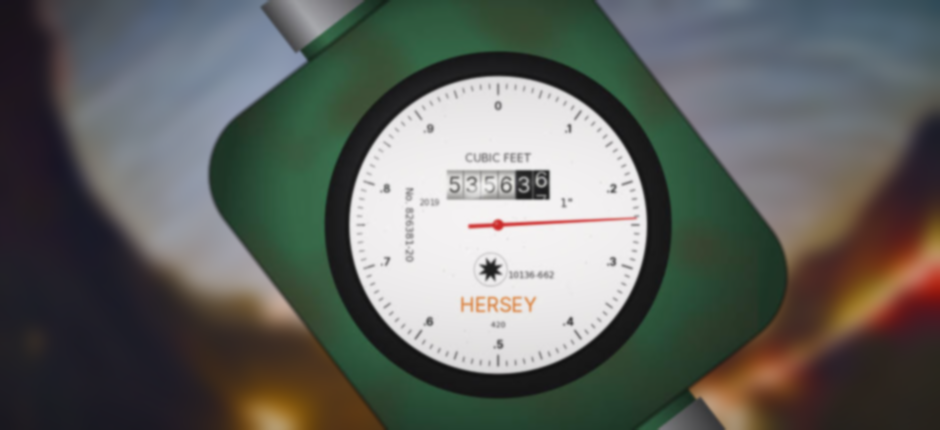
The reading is {"value": 535636.24, "unit": "ft³"}
